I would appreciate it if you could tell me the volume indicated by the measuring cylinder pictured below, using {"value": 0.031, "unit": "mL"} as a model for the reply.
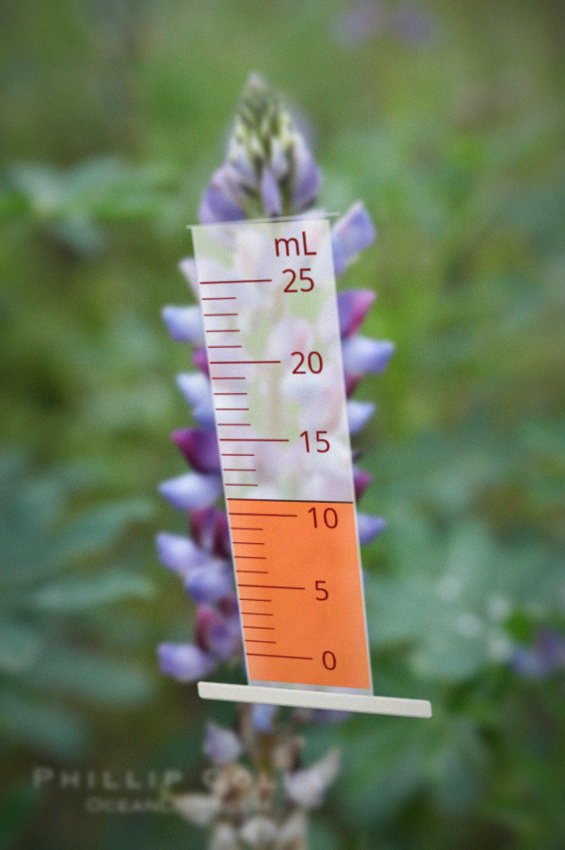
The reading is {"value": 11, "unit": "mL"}
